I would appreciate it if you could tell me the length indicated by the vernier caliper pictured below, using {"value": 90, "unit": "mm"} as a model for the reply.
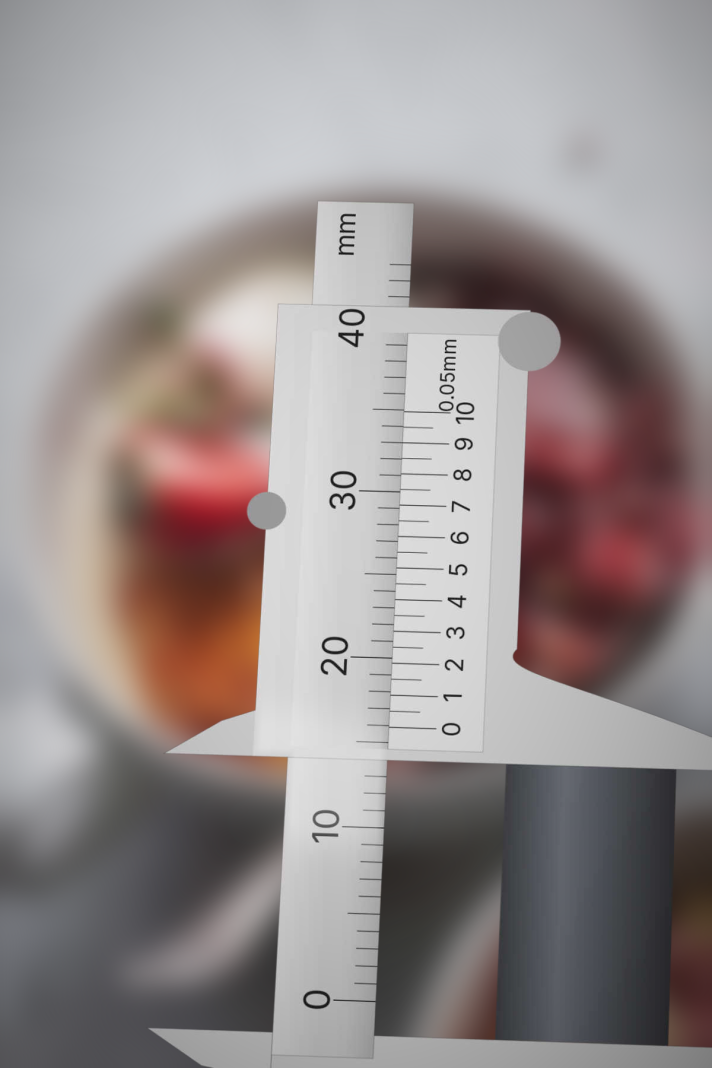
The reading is {"value": 15.9, "unit": "mm"}
